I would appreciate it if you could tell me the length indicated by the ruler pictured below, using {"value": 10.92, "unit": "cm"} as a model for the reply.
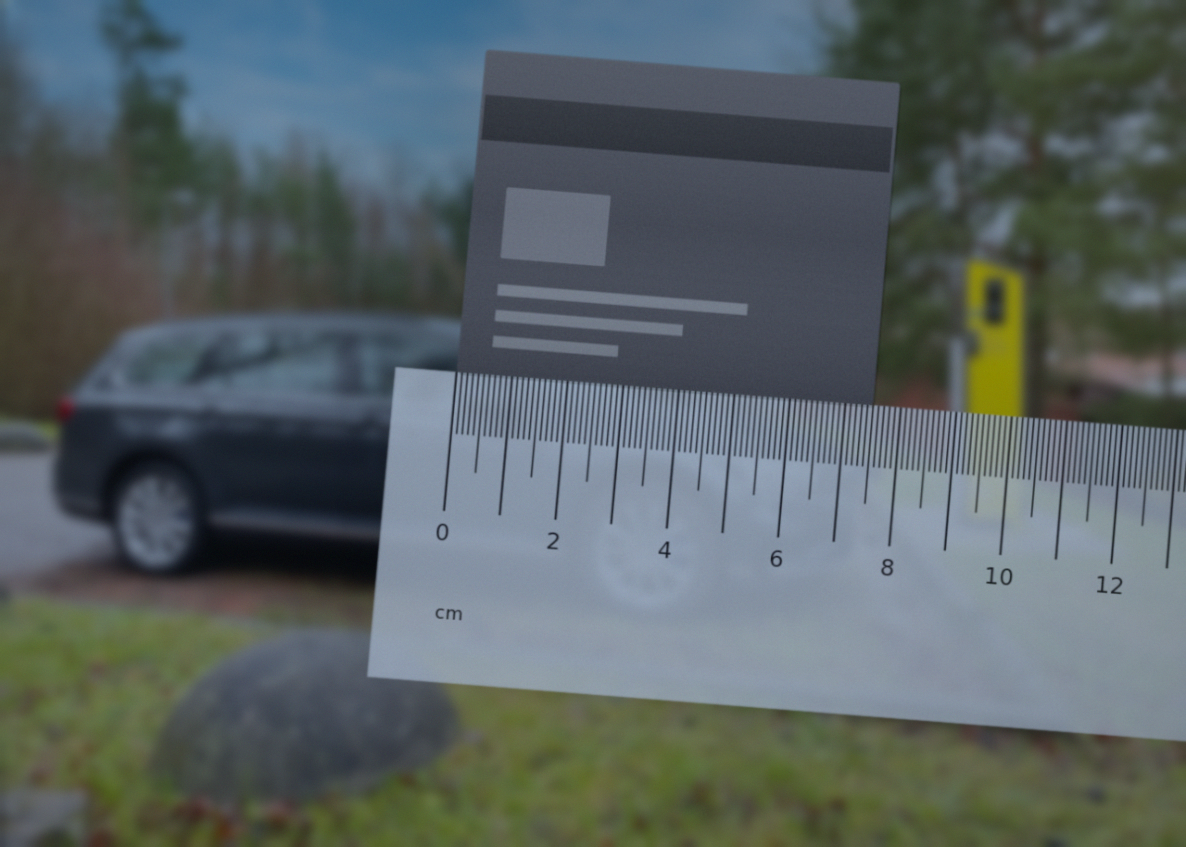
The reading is {"value": 7.5, "unit": "cm"}
